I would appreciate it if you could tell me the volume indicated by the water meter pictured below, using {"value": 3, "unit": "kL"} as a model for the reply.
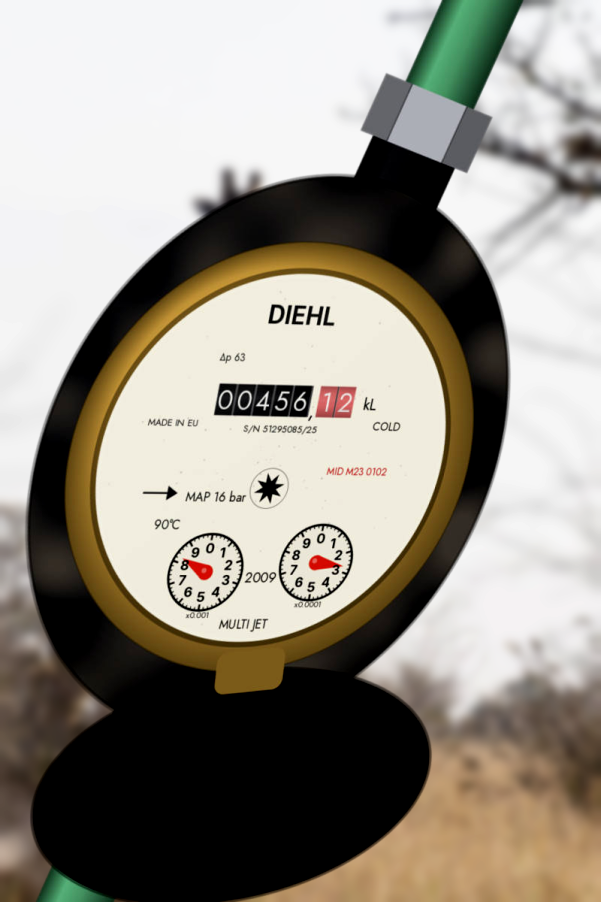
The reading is {"value": 456.1282, "unit": "kL"}
